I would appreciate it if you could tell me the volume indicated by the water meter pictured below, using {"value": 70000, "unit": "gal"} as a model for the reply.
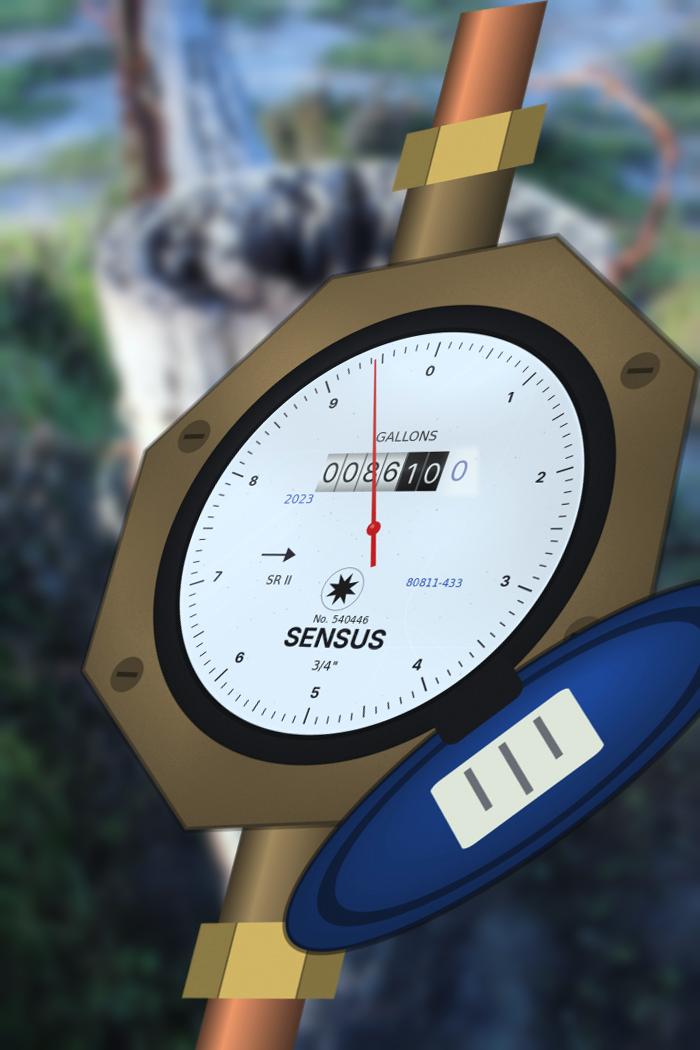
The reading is {"value": 86099.4, "unit": "gal"}
